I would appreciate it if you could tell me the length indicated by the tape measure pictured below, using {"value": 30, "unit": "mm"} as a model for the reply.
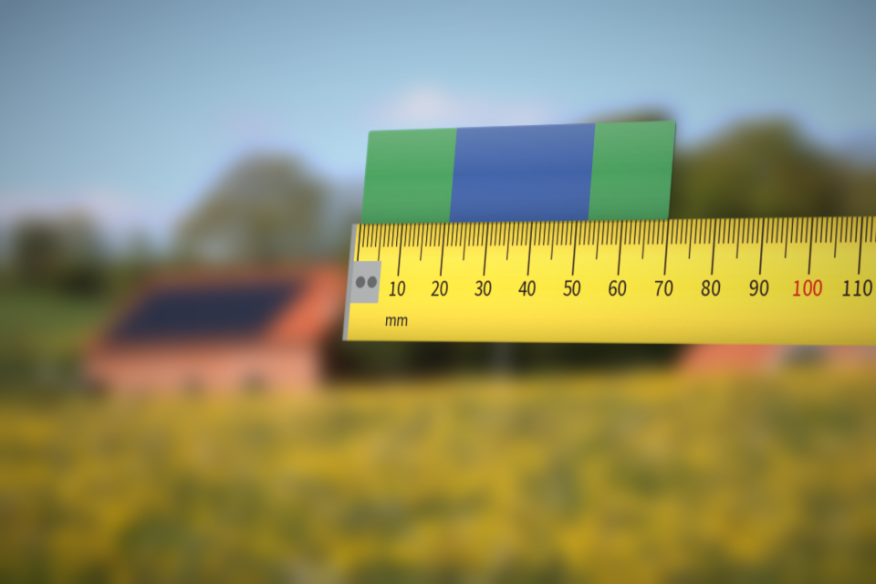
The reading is {"value": 70, "unit": "mm"}
